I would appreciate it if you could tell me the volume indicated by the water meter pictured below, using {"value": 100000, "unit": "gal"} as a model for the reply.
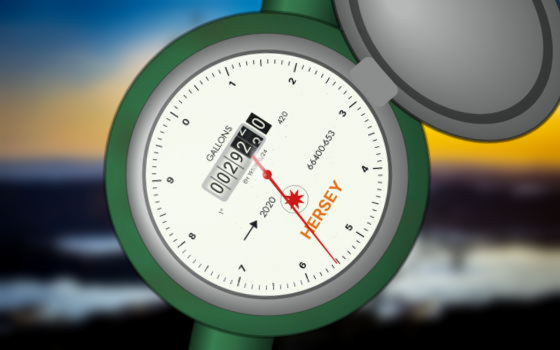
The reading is {"value": 29225.5, "unit": "gal"}
